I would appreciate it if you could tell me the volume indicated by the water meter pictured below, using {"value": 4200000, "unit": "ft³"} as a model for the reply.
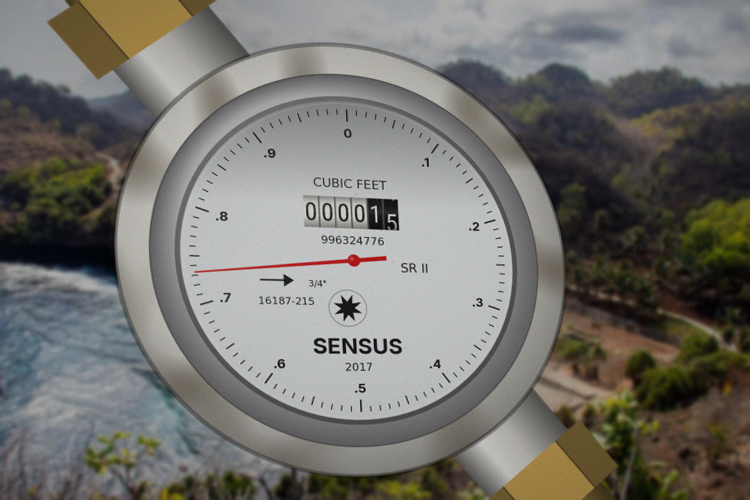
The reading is {"value": 14.73, "unit": "ft³"}
